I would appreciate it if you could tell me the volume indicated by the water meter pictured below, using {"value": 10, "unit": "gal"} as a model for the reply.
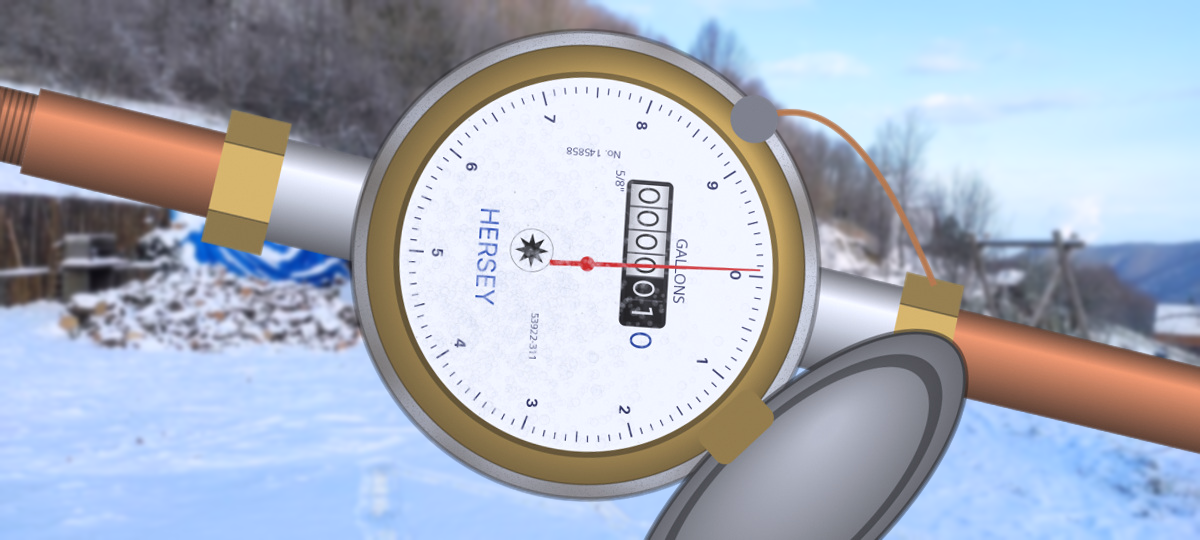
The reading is {"value": 9.9, "unit": "gal"}
